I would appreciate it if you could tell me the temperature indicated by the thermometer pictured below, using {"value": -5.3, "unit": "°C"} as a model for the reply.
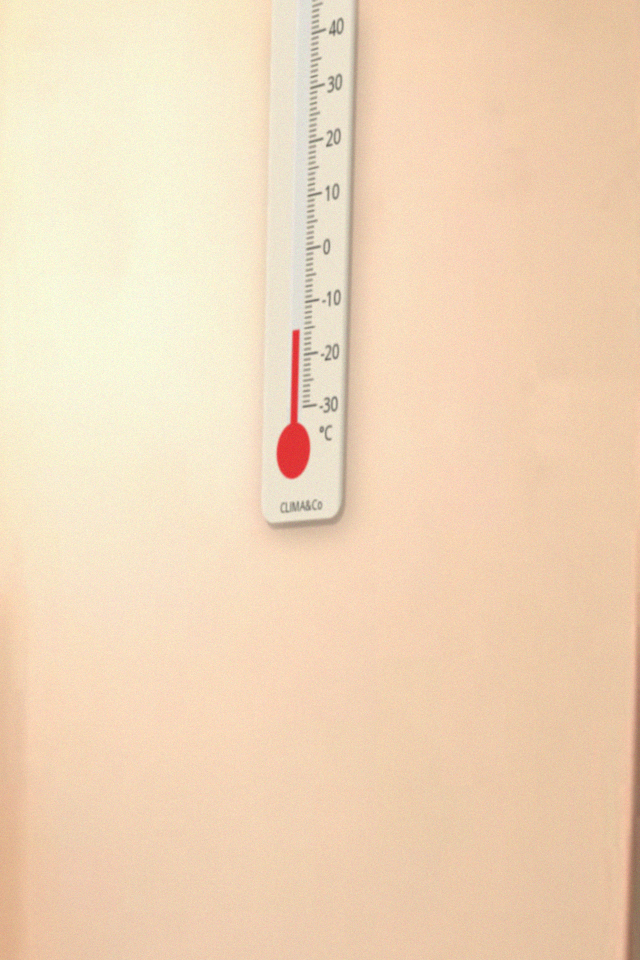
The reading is {"value": -15, "unit": "°C"}
